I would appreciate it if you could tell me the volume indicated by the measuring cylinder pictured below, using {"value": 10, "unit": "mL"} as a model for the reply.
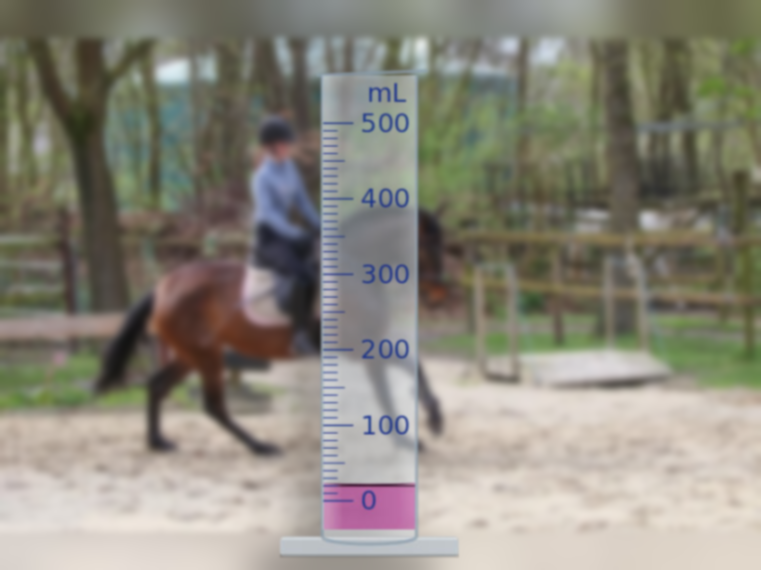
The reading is {"value": 20, "unit": "mL"}
